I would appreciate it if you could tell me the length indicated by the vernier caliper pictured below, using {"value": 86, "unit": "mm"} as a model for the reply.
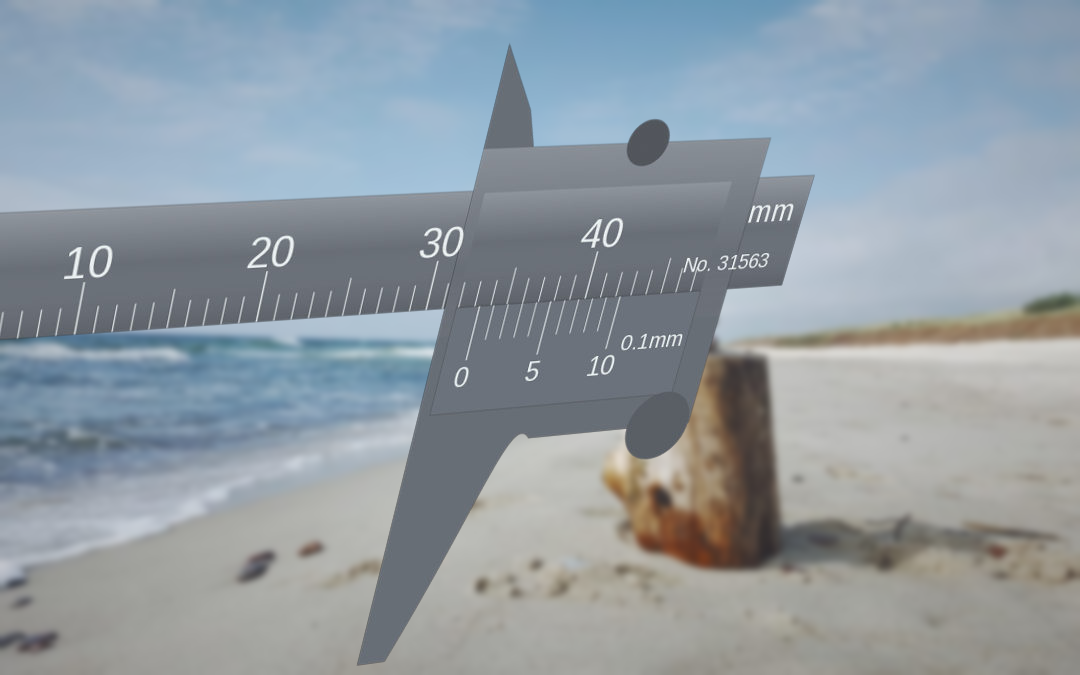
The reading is {"value": 33.3, "unit": "mm"}
